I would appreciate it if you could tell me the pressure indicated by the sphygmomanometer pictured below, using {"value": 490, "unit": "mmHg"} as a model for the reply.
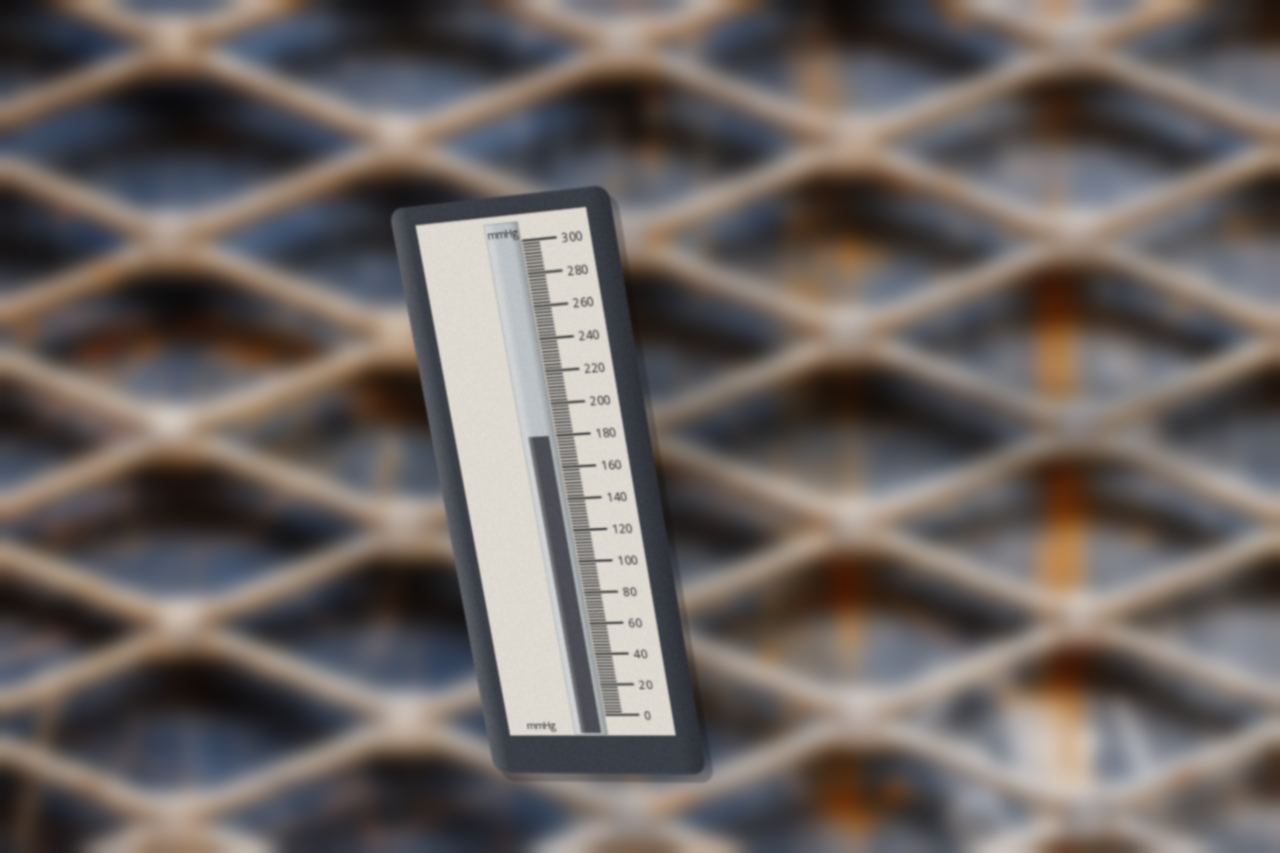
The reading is {"value": 180, "unit": "mmHg"}
